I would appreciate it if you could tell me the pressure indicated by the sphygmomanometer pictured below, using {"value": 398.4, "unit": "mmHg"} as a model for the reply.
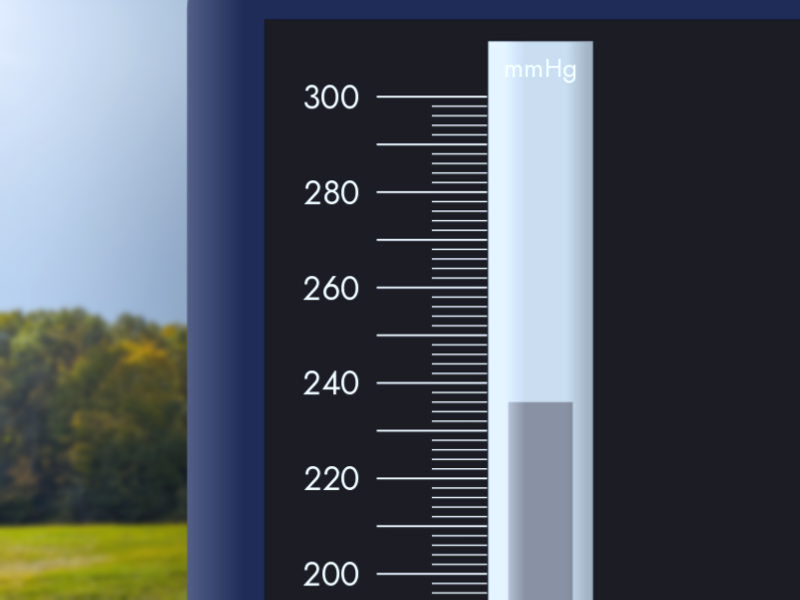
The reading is {"value": 236, "unit": "mmHg"}
